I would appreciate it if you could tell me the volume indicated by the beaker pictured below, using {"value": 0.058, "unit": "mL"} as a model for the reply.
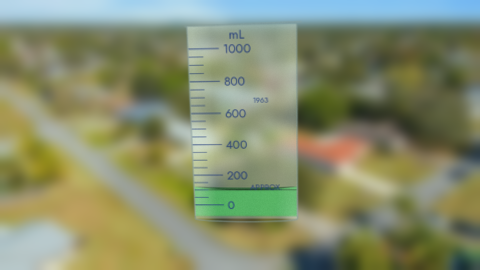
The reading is {"value": 100, "unit": "mL"}
